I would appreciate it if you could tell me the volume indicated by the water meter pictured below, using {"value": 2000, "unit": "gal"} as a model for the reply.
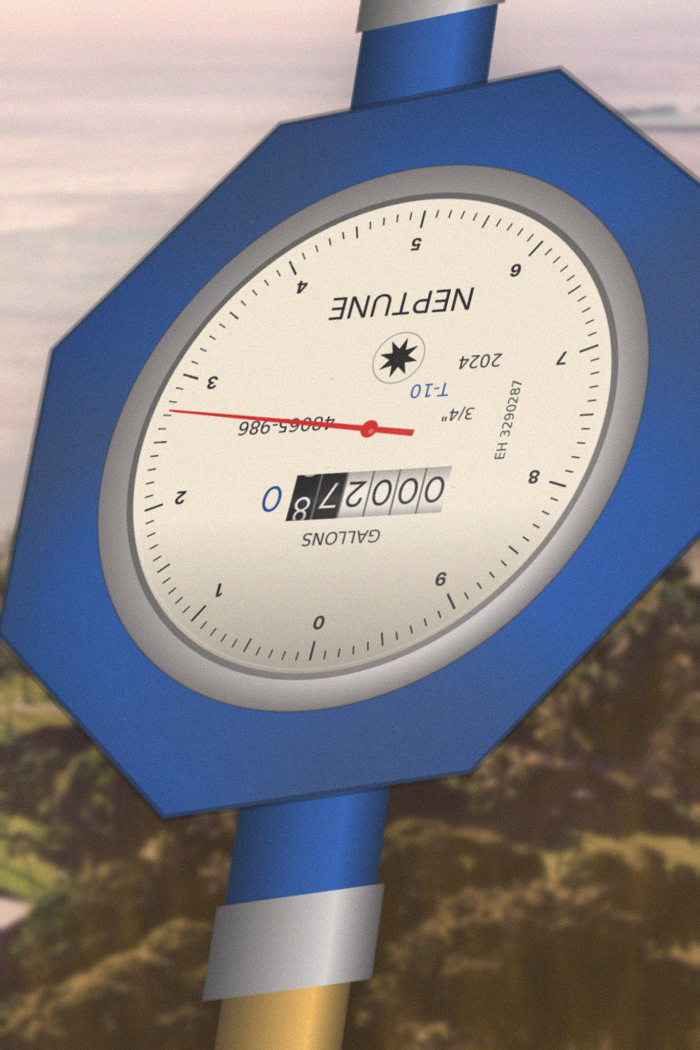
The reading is {"value": 2782.7, "unit": "gal"}
